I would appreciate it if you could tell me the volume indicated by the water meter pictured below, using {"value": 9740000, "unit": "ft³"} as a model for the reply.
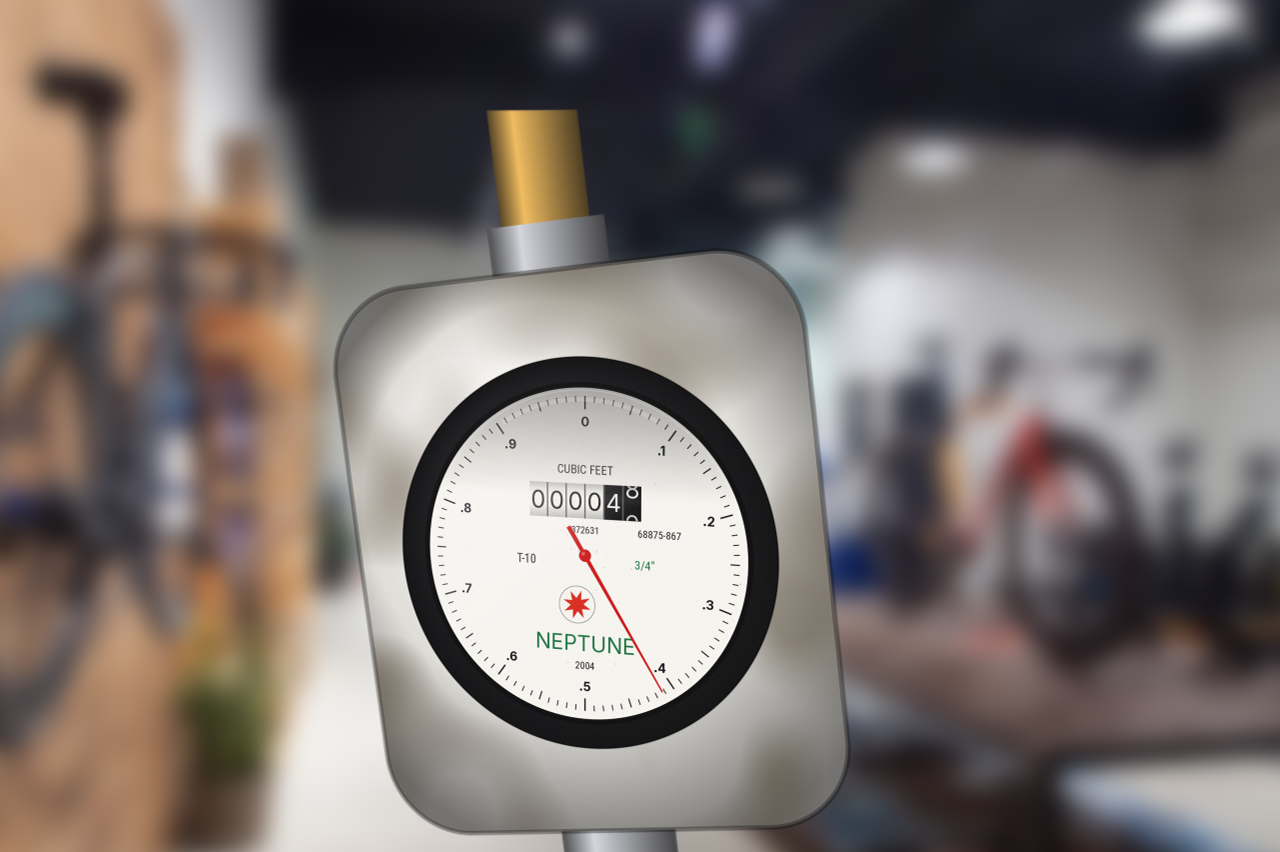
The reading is {"value": 48.41, "unit": "ft³"}
